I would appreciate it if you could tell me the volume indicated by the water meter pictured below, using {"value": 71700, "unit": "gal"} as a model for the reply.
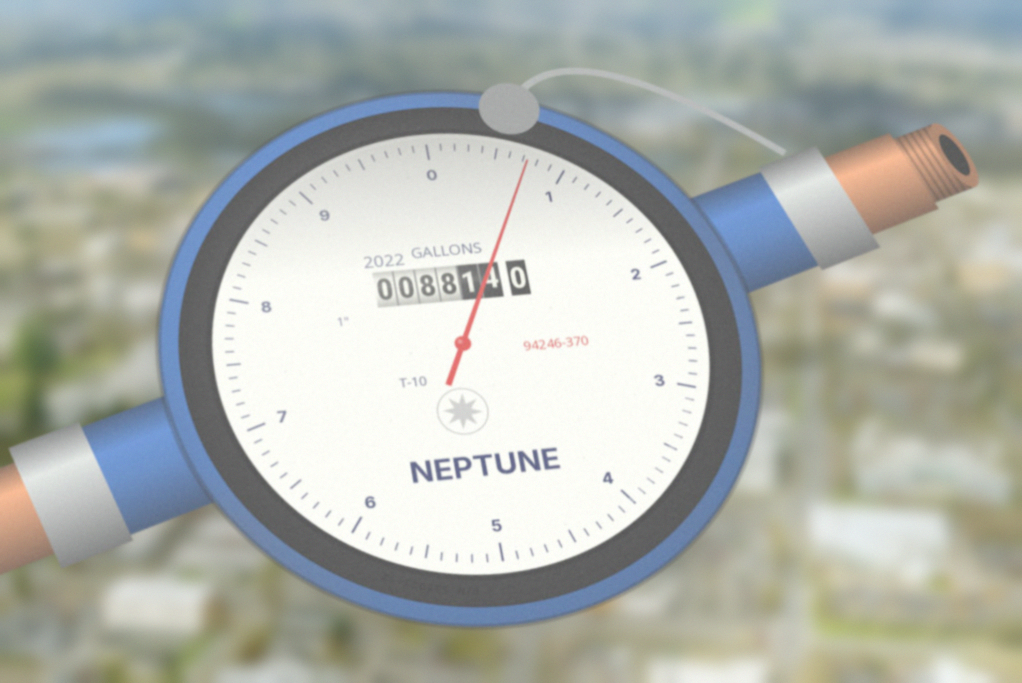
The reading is {"value": 88140.7, "unit": "gal"}
